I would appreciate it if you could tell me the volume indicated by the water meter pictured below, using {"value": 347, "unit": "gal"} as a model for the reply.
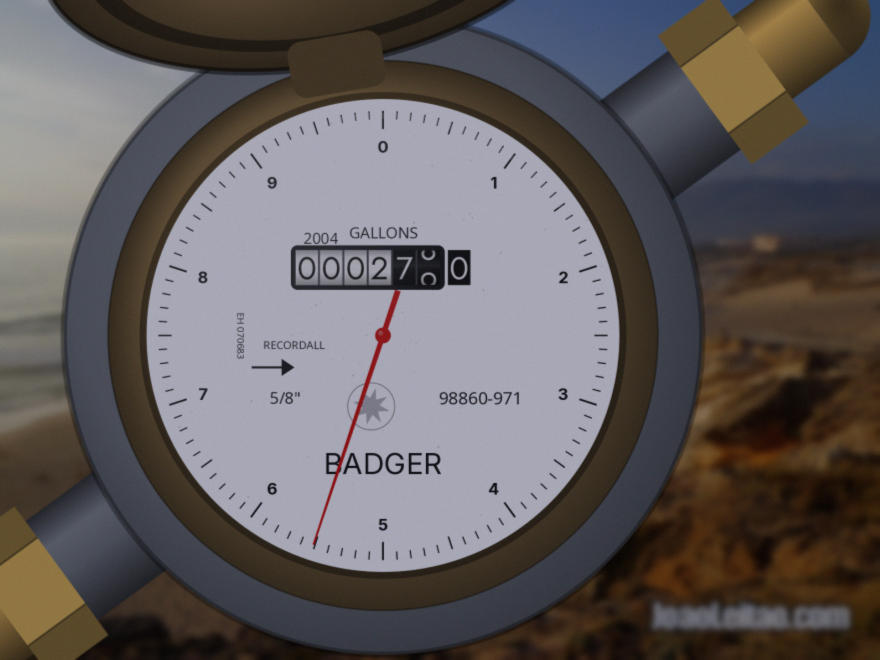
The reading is {"value": 2785.5, "unit": "gal"}
